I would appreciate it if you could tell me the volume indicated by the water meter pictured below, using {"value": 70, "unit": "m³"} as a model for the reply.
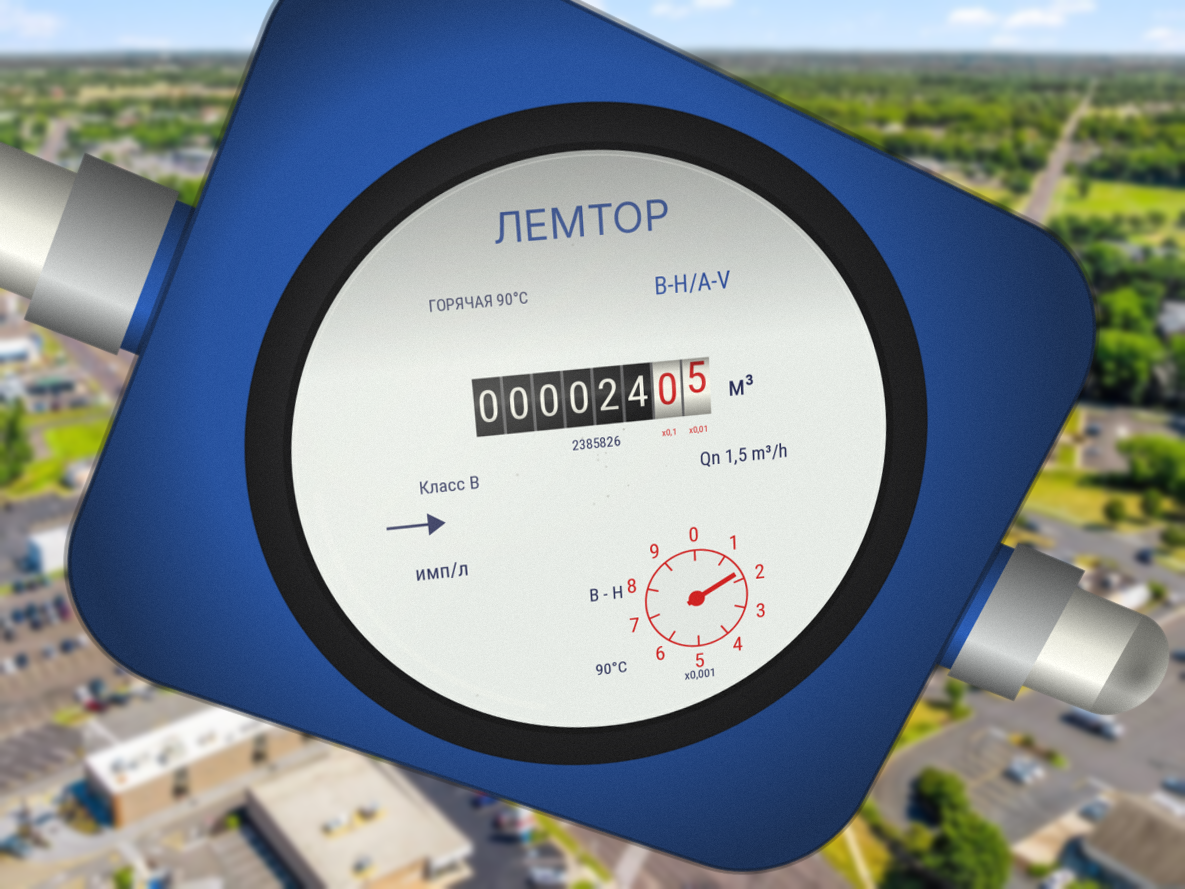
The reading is {"value": 24.051, "unit": "m³"}
